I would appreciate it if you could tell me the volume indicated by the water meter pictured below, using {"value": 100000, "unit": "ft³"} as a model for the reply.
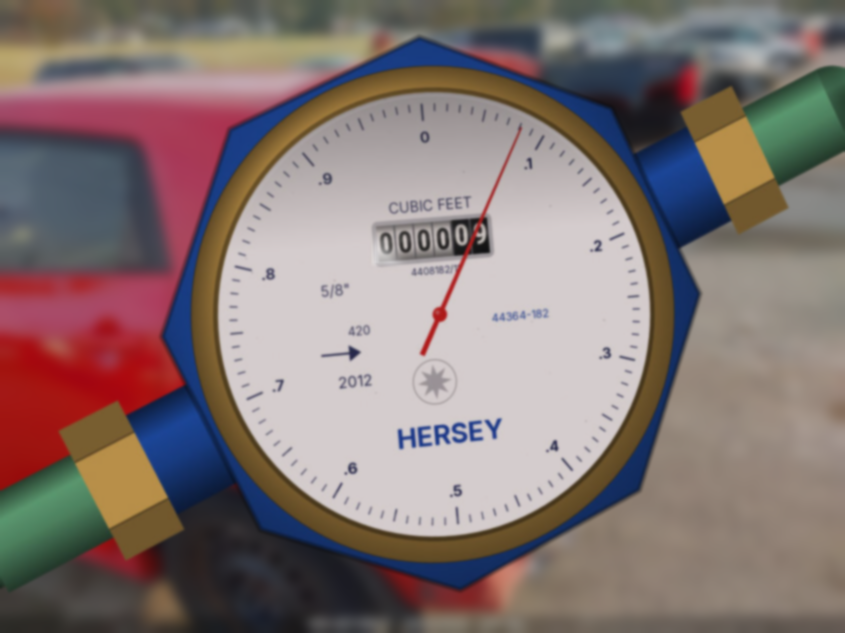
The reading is {"value": 9.08, "unit": "ft³"}
